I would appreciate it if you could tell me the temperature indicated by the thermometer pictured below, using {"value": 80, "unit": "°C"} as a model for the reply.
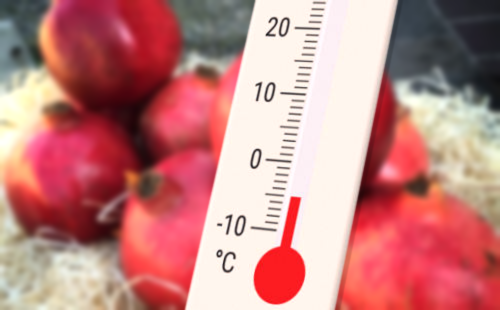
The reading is {"value": -5, "unit": "°C"}
